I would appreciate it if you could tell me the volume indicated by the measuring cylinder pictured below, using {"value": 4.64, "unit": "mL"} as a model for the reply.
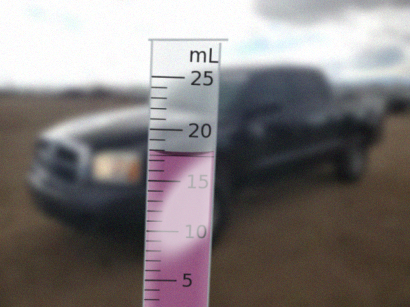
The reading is {"value": 17.5, "unit": "mL"}
